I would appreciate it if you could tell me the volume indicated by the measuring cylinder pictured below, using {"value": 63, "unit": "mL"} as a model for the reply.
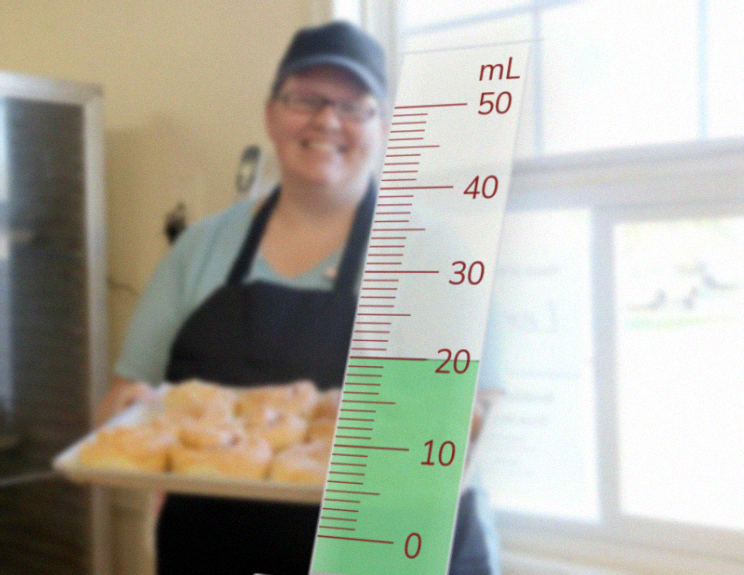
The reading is {"value": 20, "unit": "mL"}
